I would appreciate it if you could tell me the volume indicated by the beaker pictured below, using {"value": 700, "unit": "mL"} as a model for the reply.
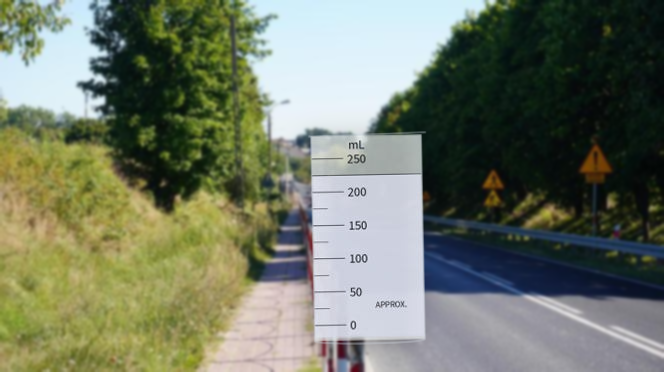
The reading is {"value": 225, "unit": "mL"}
